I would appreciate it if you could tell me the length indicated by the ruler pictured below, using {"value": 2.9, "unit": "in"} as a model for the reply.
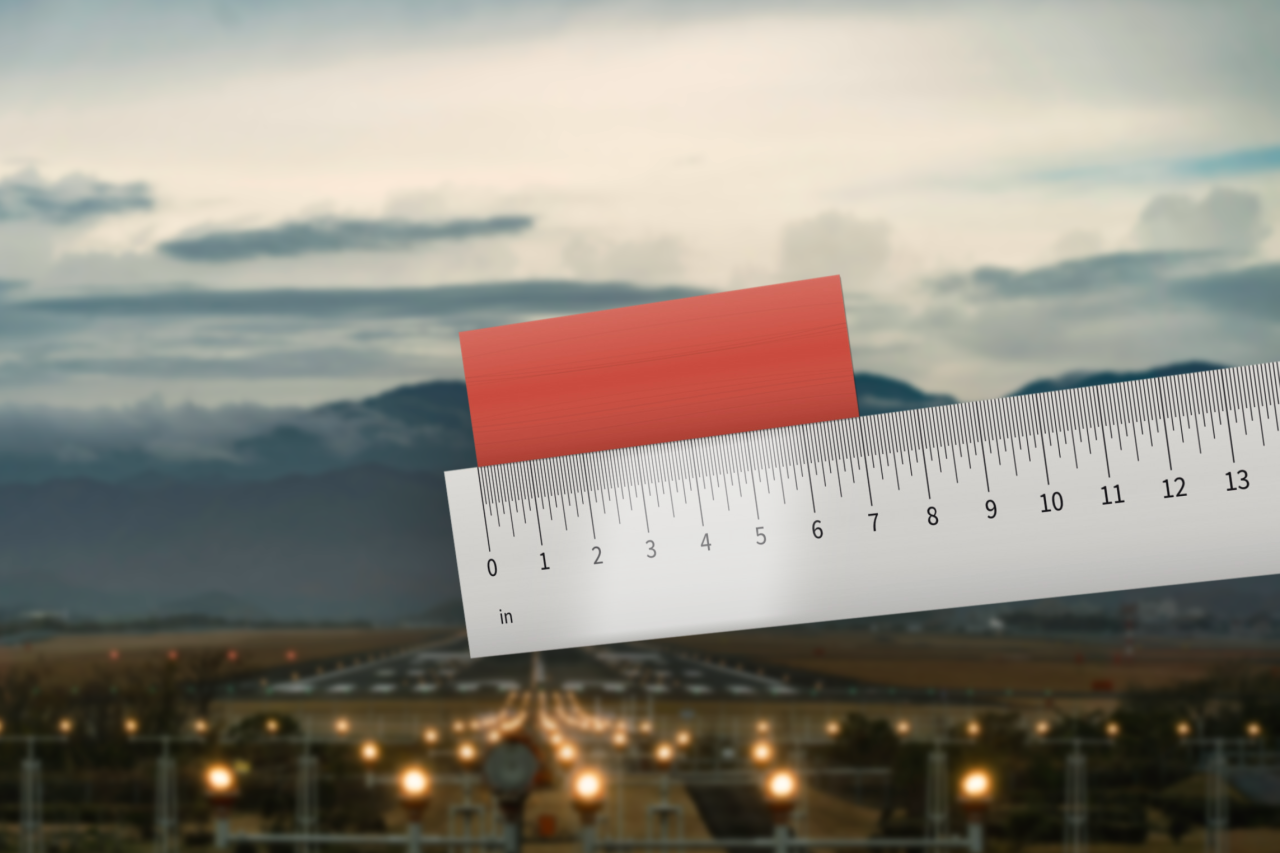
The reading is {"value": 7, "unit": "in"}
